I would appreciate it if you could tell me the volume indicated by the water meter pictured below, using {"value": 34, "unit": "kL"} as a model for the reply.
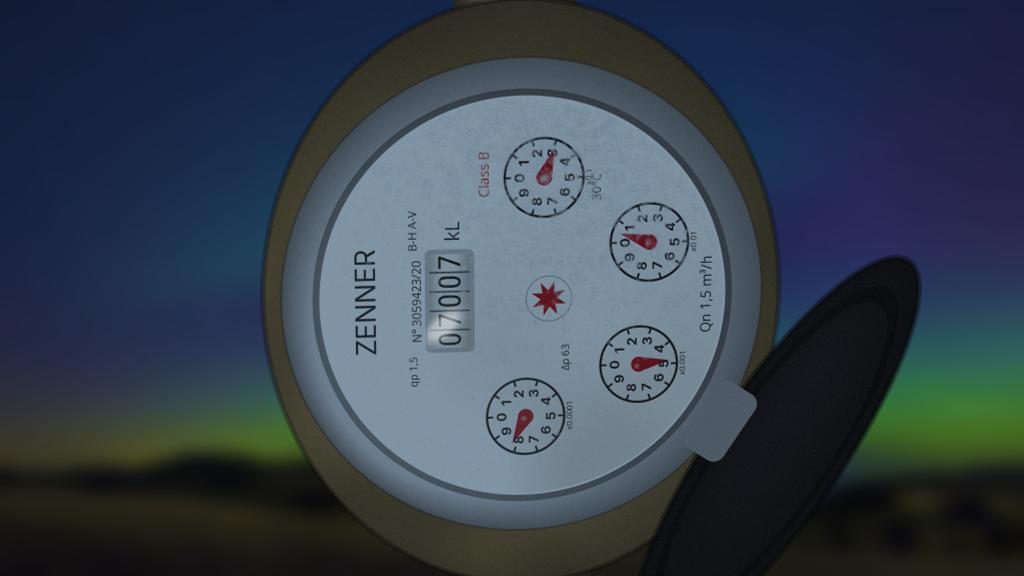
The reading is {"value": 7007.3048, "unit": "kL"}
